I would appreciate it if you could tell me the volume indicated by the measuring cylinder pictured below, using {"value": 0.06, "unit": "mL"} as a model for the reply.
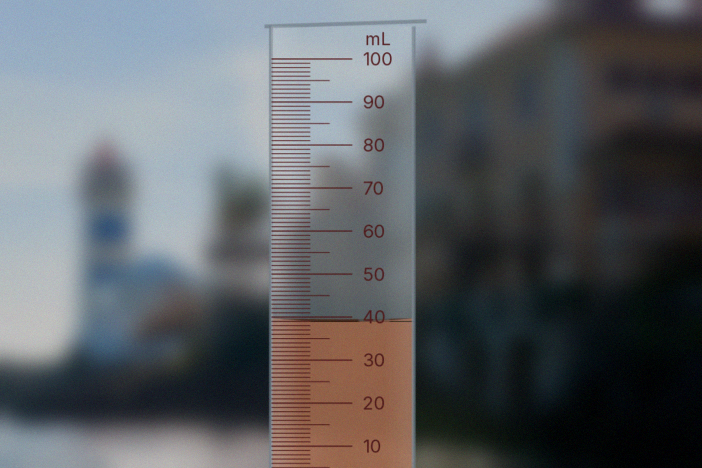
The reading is {"value": 39, "unit": "mL"}
